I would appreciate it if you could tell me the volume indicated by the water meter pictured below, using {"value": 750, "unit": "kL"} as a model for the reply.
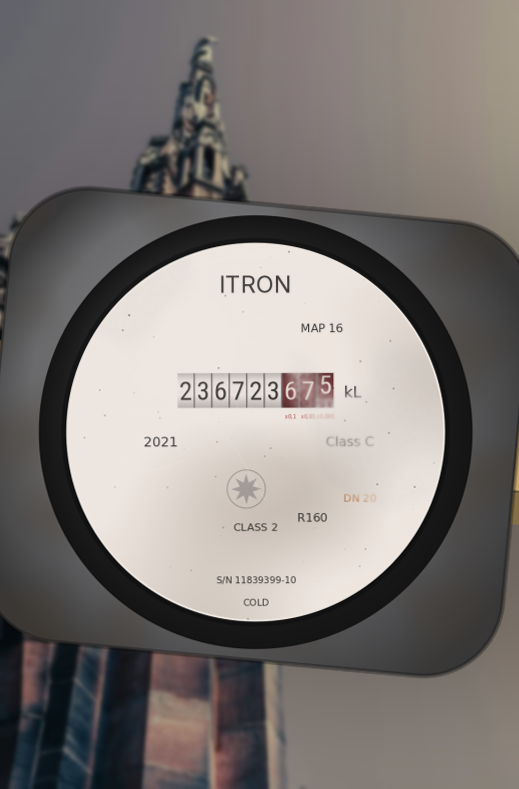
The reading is {"value": 236723.675, "unit": "kL"}
